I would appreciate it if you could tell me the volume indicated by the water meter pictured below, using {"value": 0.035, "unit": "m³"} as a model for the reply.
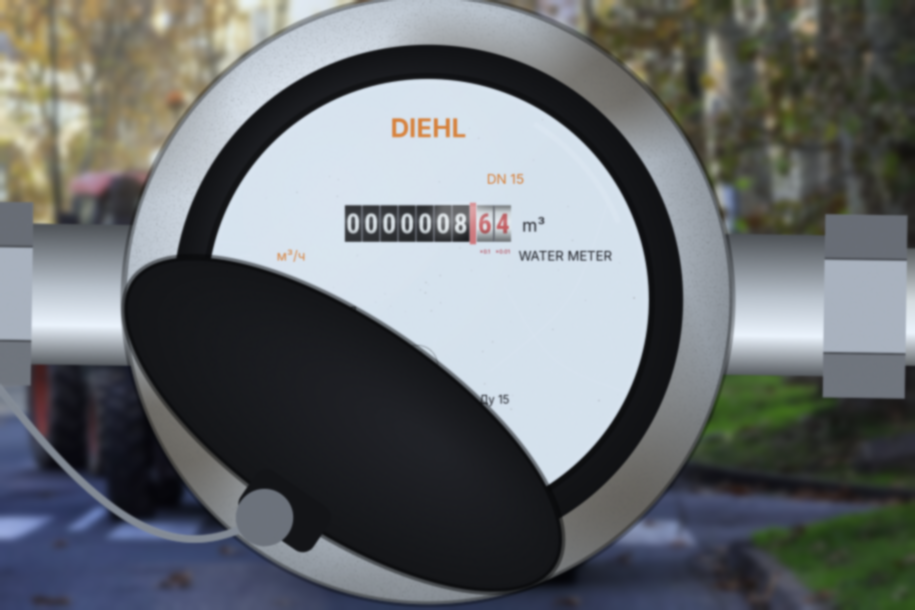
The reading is {"value": 8.64, "unit": "m³"}
